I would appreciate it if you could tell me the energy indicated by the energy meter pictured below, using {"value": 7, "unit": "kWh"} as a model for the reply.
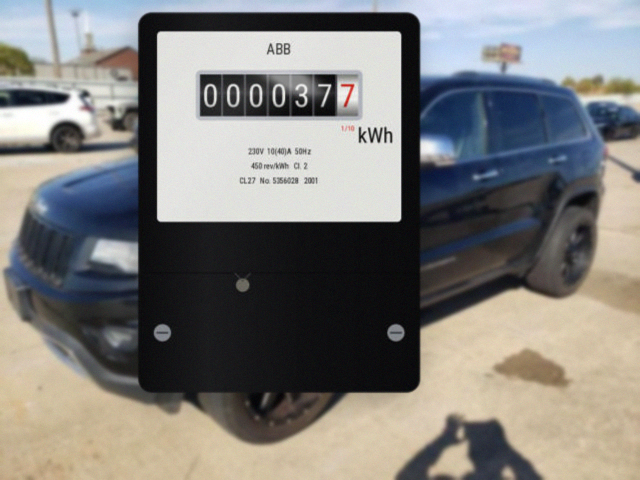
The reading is {"value": 37.7, "unit": "kWh"}
